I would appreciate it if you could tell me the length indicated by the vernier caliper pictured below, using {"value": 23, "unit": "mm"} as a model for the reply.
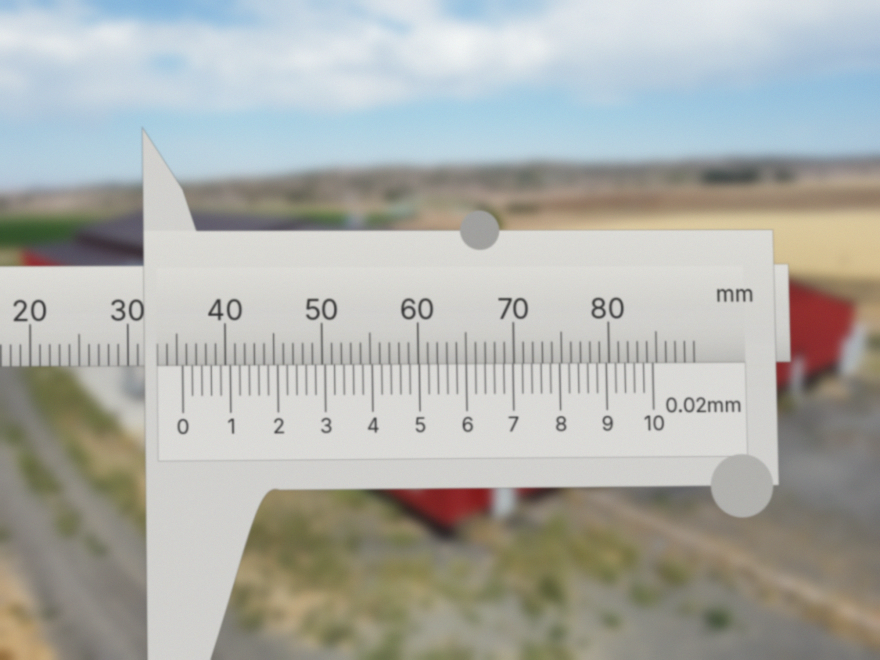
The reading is {"value": 35.6, "unit": "mm"}
